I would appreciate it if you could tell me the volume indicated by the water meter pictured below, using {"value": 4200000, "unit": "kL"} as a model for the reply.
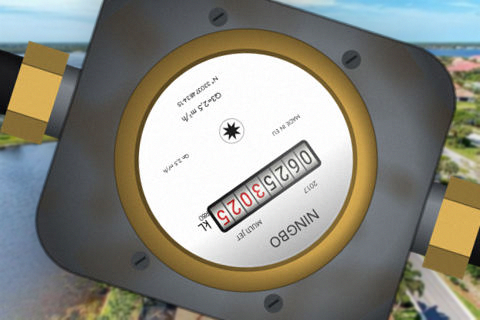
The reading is {"value": 625.3025, "unit": "kL"}
